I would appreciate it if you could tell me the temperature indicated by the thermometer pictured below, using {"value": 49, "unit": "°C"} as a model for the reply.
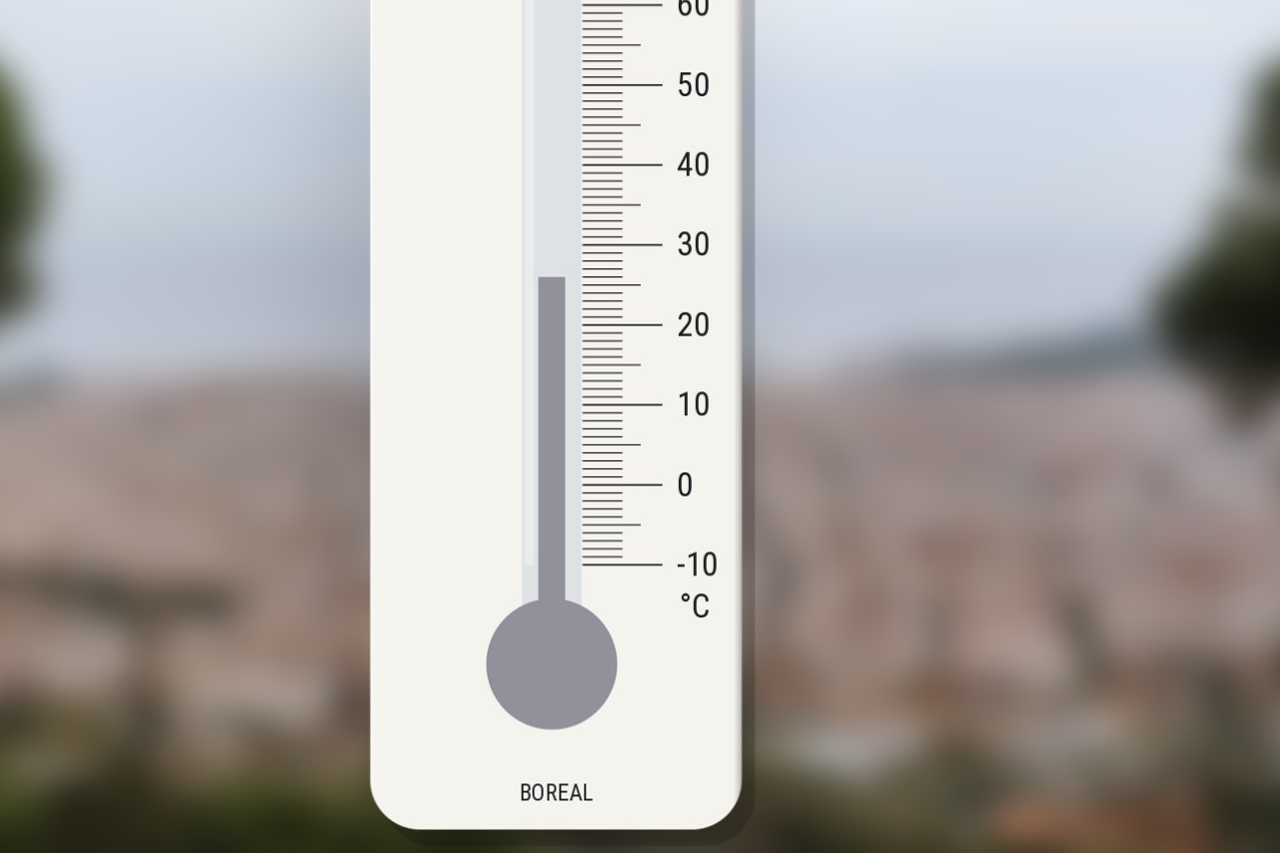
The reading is {"value": 26, "unit": "°C"}
